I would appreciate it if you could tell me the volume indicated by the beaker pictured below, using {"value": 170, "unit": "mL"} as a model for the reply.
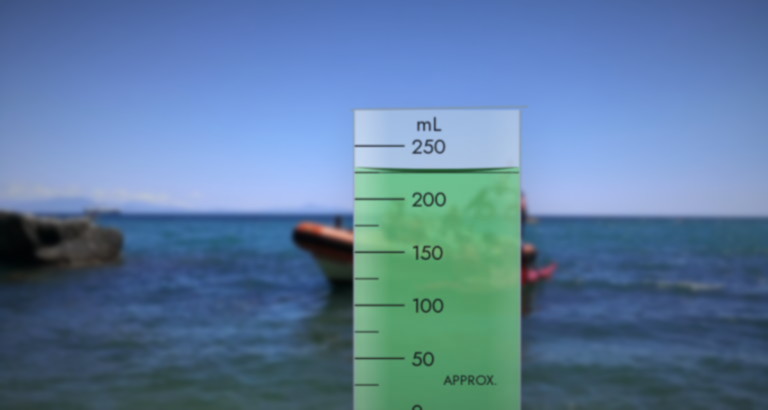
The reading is {"value": 225, "unit": "mL"}
